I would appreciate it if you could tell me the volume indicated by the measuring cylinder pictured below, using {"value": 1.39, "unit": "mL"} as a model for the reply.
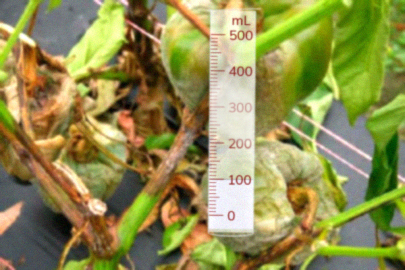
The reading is {"value": 100, "unit": "mL"}
